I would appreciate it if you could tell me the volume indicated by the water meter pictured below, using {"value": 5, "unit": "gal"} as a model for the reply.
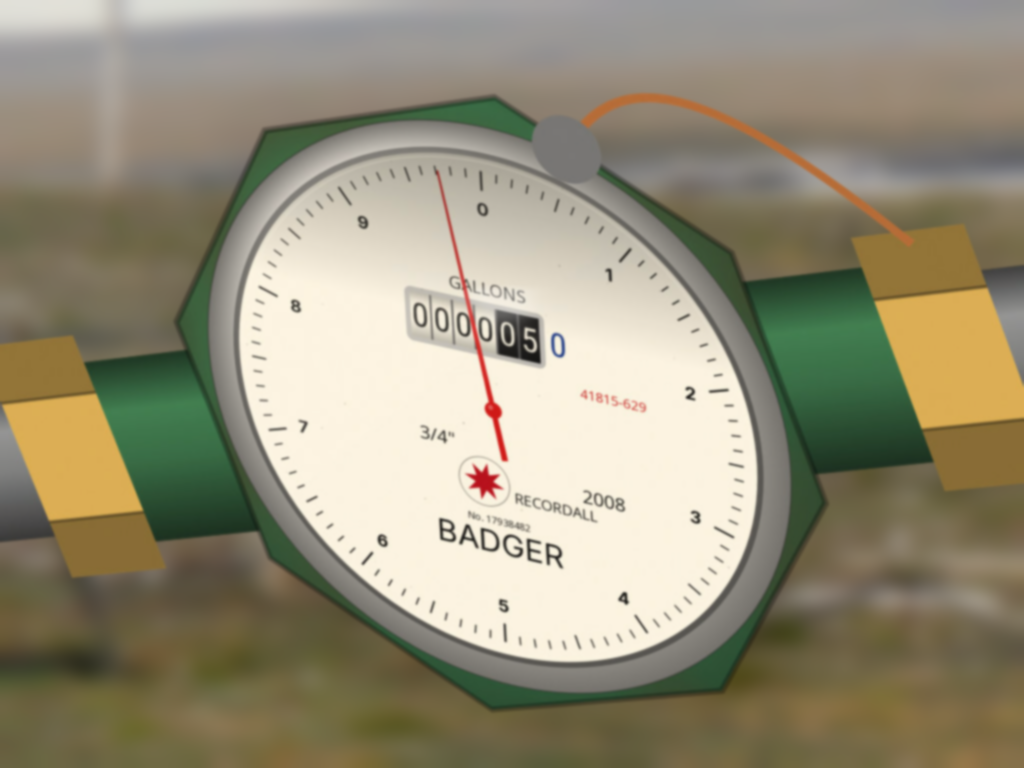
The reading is {"value": 49.7, "unit": "gal"}
